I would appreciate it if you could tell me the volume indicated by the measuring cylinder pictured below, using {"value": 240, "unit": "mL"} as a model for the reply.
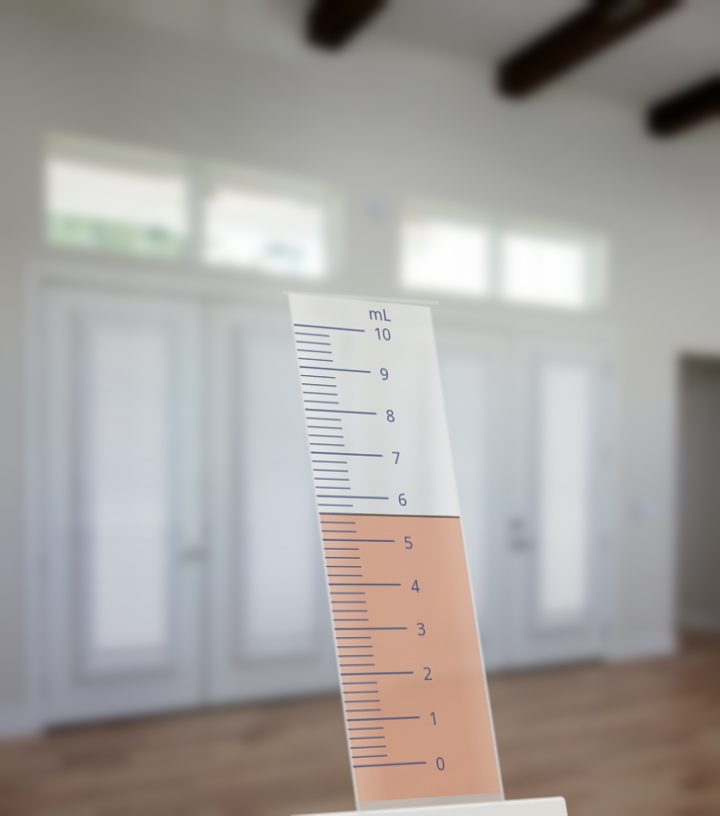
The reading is {"value": 5.6, "unit": "mL"}
